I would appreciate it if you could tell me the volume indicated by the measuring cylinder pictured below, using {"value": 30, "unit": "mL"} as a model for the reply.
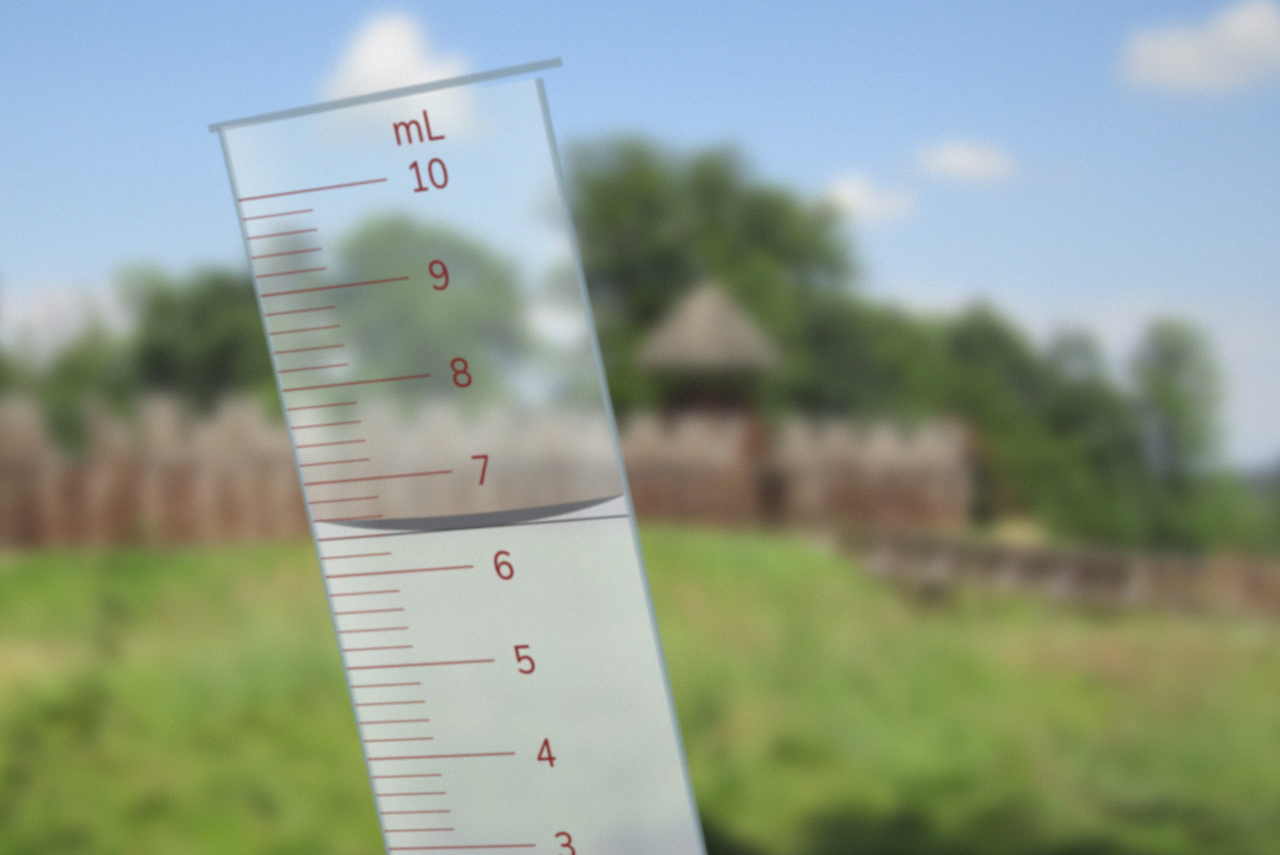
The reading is {"value": 6.4, "unit": "mL"}
